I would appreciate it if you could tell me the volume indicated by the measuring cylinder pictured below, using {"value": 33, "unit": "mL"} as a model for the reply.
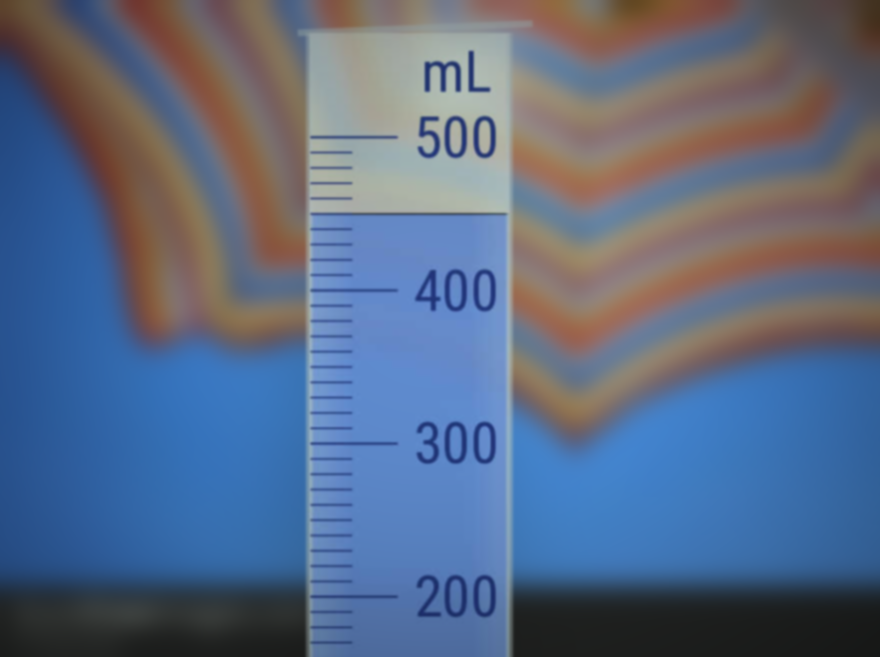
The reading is {"value": 450, "unit": "mL"}
